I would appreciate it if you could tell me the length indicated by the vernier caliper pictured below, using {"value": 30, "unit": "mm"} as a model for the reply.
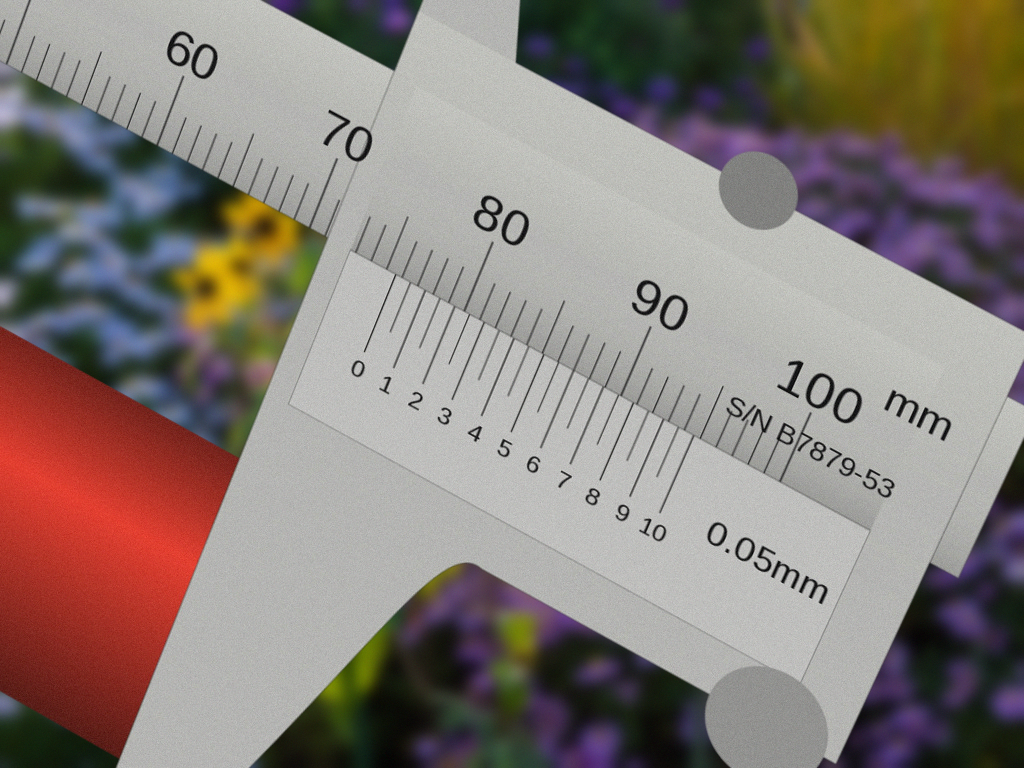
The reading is {"value": 75.6, "unit": "mm"}
